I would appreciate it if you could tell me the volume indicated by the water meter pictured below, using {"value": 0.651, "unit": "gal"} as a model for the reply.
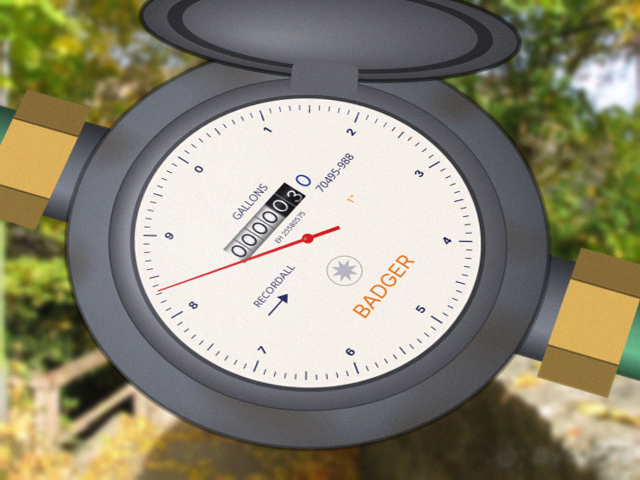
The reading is {"value": 28.3, "unit": "gal"}
